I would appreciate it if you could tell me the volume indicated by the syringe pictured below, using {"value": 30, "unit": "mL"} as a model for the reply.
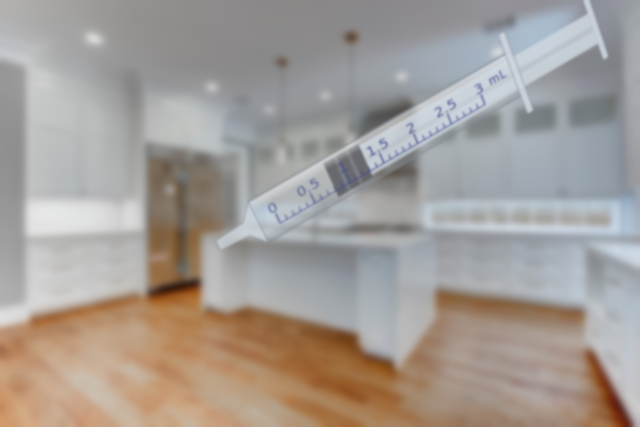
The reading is {"value": 0.8, "unit": "mL"}
